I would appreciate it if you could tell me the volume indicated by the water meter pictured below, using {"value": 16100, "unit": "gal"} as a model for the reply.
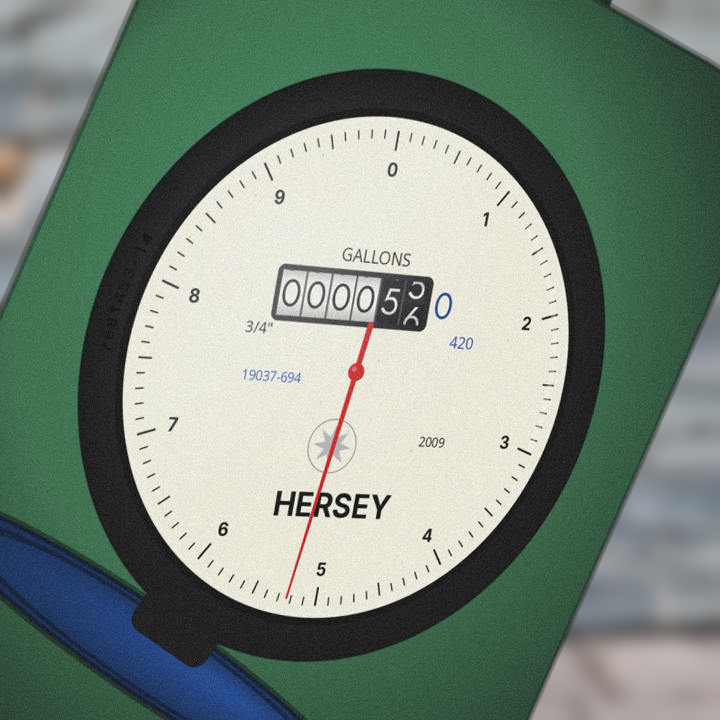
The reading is {"value": 555.2, "unit": "gal"}
